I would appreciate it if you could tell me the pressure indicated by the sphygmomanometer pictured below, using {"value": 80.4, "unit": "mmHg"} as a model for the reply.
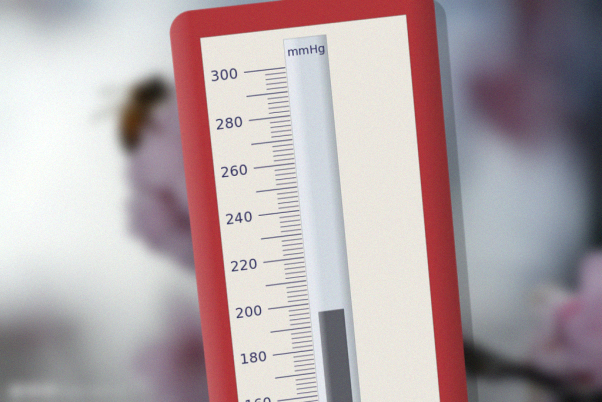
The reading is {"value": 196, "unit": "mmHg"}
